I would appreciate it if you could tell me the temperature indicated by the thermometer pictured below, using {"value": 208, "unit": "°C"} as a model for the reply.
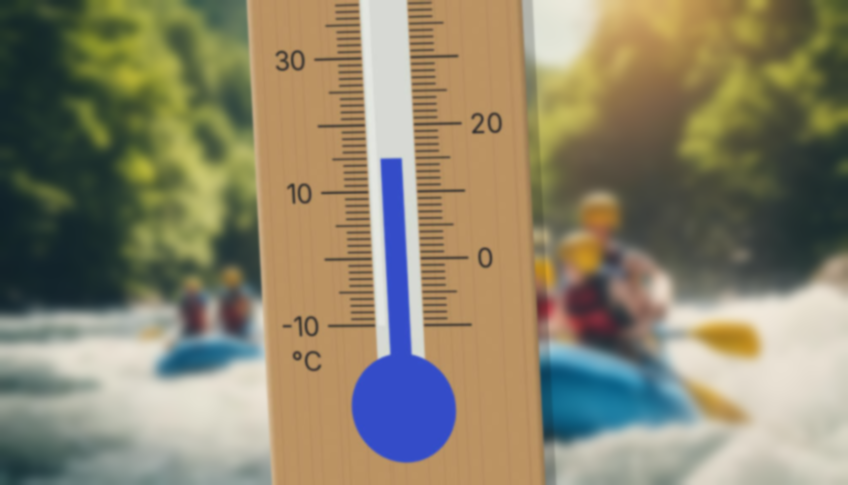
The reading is {"value": 15, "unit": "°C"}
